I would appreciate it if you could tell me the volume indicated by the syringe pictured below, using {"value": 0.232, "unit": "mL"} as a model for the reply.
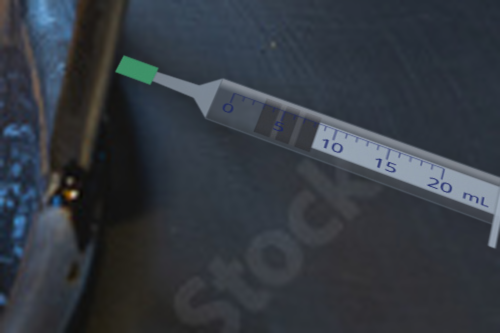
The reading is {"value": 3, "unit": "mL"}
